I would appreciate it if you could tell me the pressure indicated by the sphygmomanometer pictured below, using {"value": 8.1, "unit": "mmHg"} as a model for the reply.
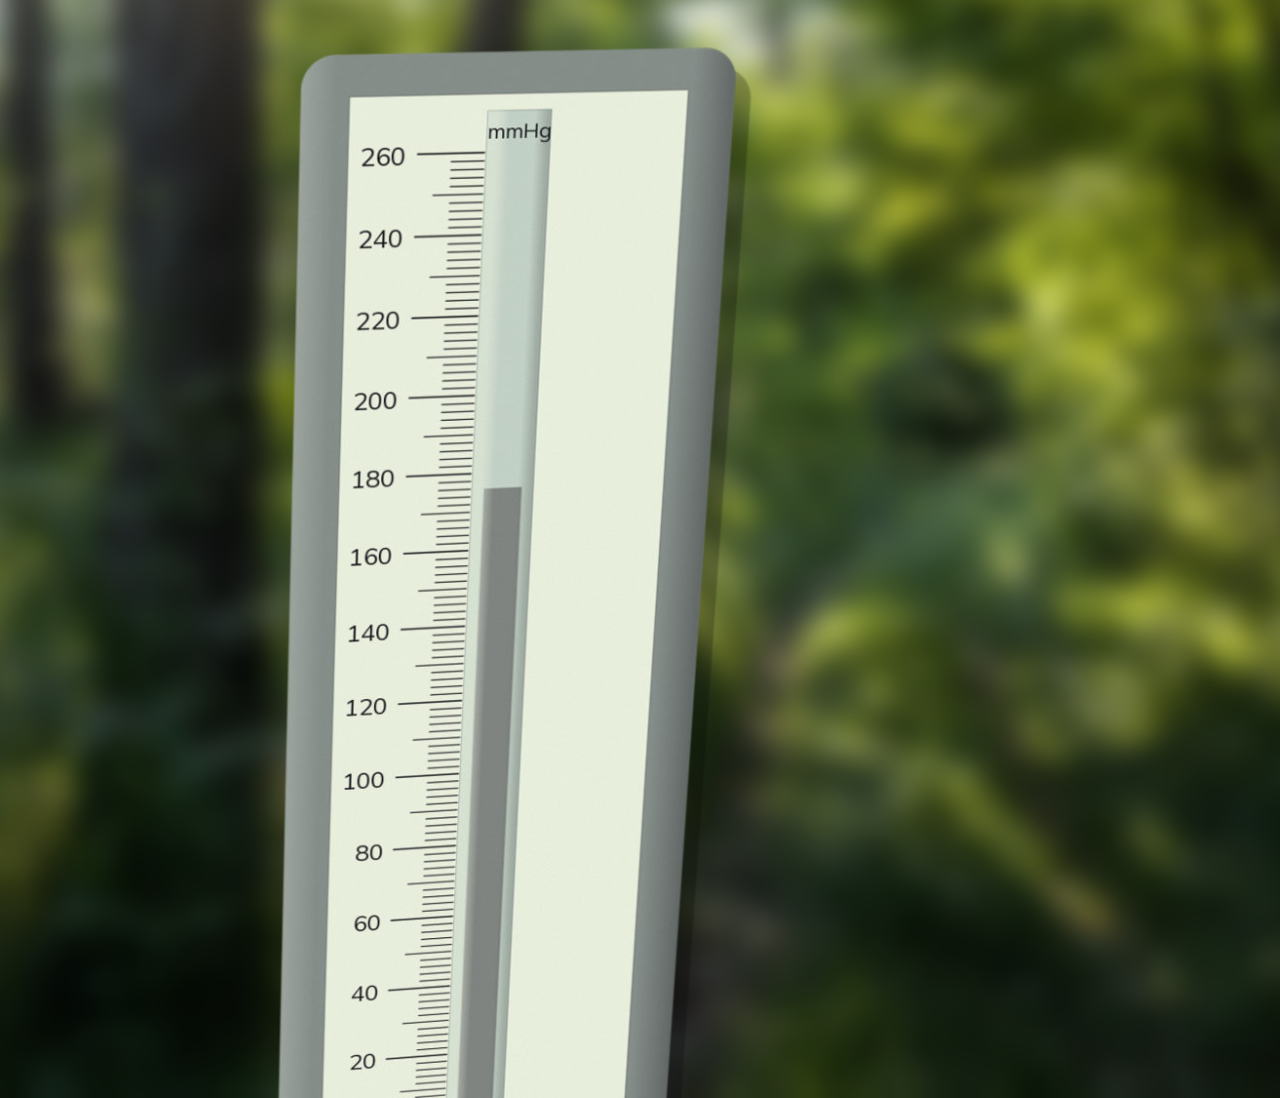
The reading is {"value": 176, "unit": "mmHg"}
